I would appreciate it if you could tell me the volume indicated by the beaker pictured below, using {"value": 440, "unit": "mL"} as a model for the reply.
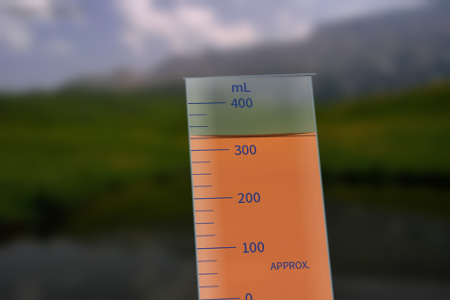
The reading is {"value": 325, "unit": "mL"}
